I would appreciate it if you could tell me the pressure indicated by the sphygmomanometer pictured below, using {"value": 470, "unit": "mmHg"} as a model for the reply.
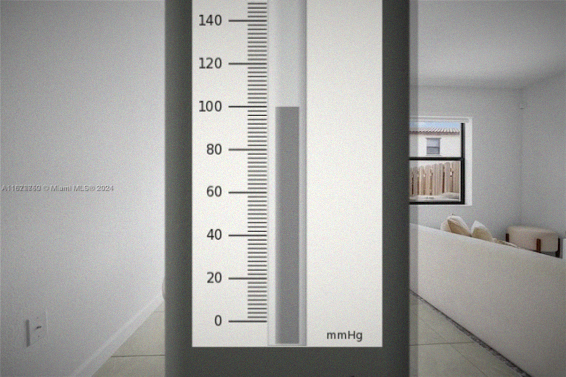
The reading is {"value": 100, "unit": "mmHg"}
